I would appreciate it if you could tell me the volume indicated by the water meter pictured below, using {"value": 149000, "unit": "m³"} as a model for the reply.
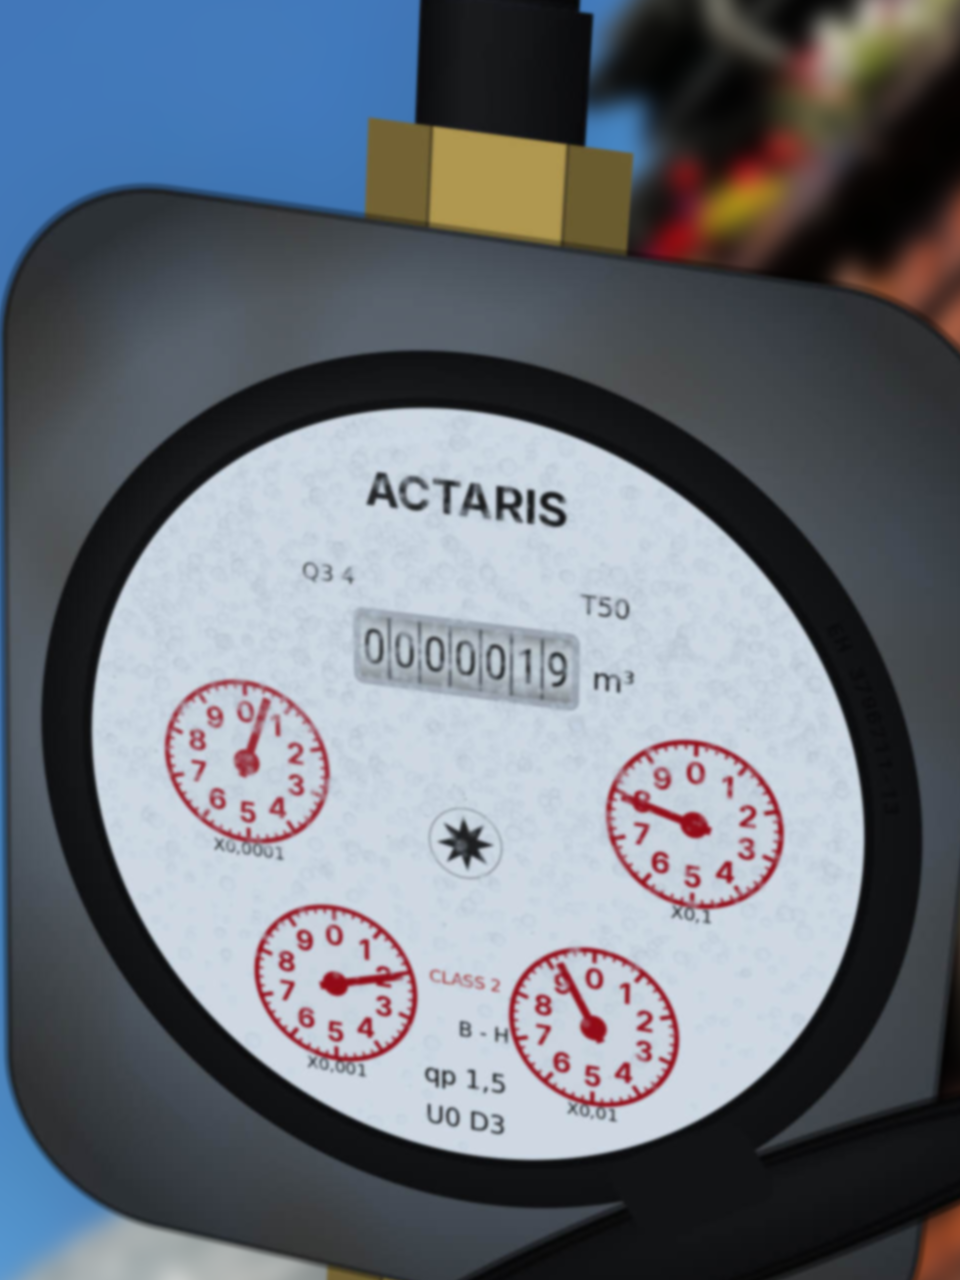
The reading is {"value": 19.7920, "unit": "m³"}
